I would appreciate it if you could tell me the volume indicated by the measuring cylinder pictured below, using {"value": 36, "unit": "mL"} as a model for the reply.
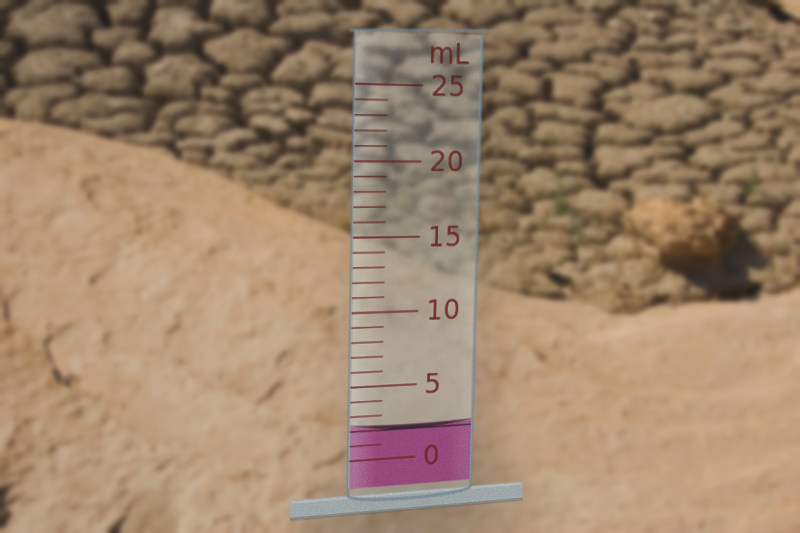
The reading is {"value": 2, "unit": "mL"}
